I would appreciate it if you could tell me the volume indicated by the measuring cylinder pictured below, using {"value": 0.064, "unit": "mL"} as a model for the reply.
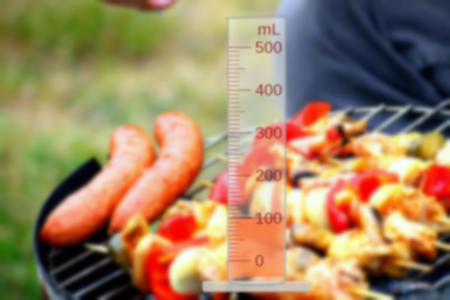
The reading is {"value": 100, "unit": "mL"}
